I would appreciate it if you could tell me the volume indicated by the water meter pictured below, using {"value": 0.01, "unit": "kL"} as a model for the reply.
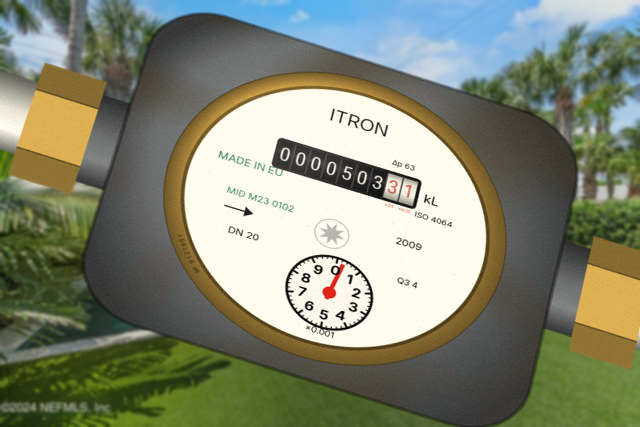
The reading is {"value": 503.310, "unit": "kL"}
